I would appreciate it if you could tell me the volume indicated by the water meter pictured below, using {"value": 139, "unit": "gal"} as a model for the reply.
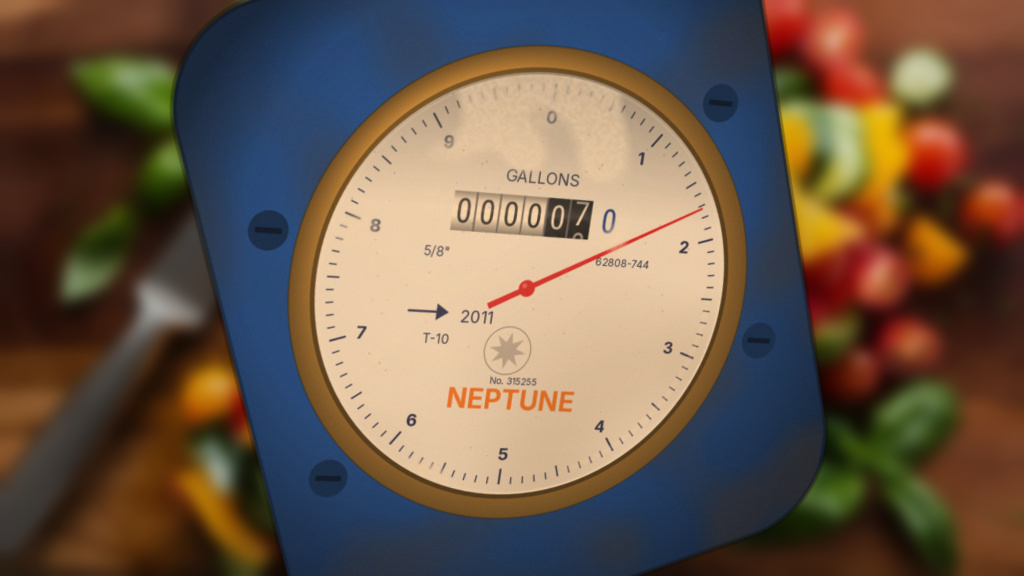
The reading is {"value": 71.7, "unit": "gal"}
